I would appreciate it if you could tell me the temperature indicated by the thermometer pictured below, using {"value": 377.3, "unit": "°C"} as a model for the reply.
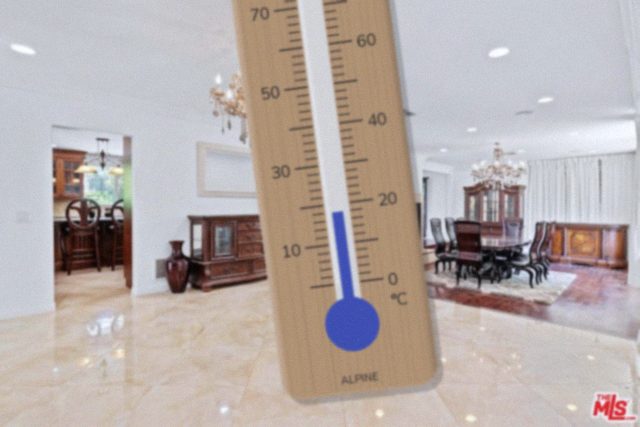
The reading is {"value": 18, "unit": "°C"}
